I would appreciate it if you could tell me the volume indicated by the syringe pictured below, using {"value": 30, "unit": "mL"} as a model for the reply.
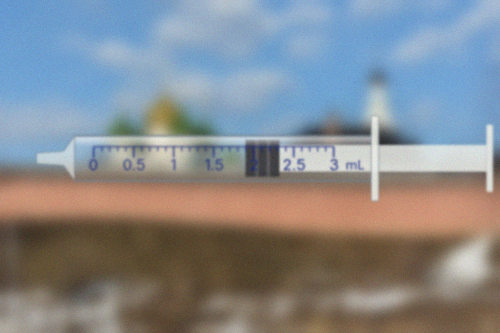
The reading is {"value": 1.9, "unit": "mL"}
